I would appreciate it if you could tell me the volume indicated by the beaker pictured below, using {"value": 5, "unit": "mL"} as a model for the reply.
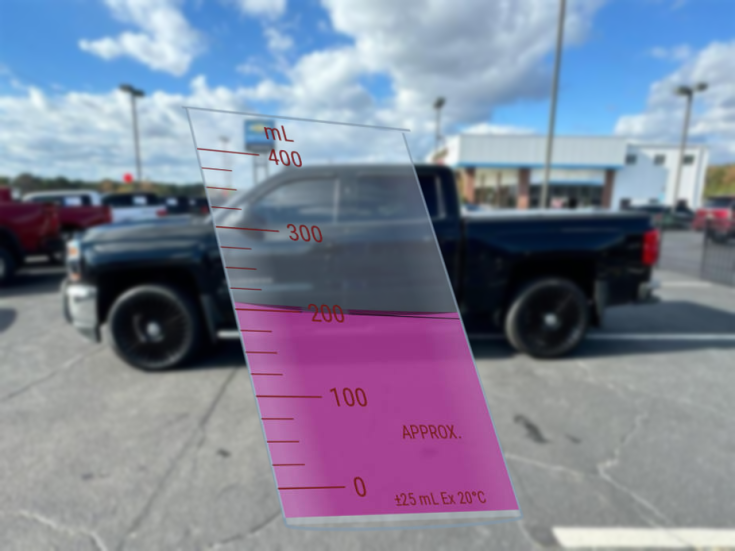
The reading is {"value": 200, "unit": "mL"}
